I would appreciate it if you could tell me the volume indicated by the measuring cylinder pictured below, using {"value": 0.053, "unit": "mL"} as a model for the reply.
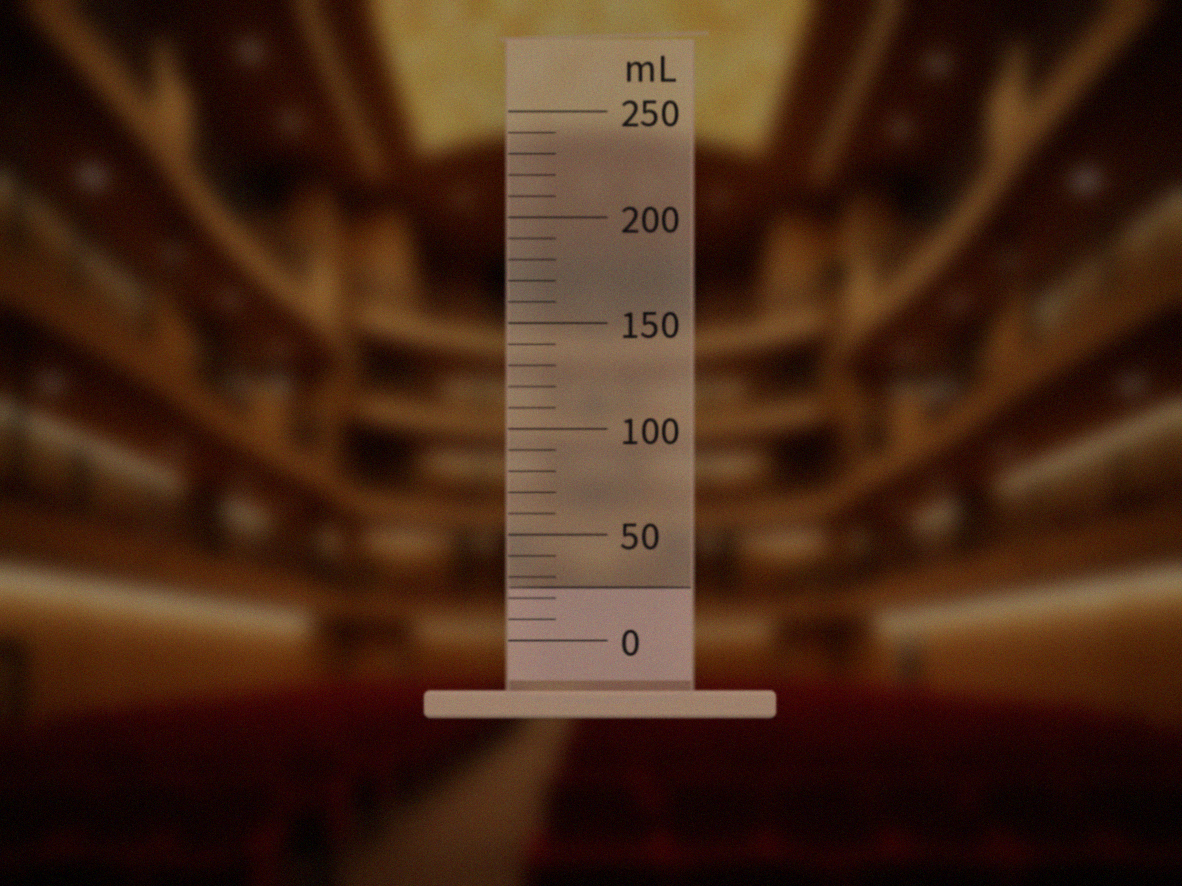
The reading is {"value": 25, "unit": "mL"}
